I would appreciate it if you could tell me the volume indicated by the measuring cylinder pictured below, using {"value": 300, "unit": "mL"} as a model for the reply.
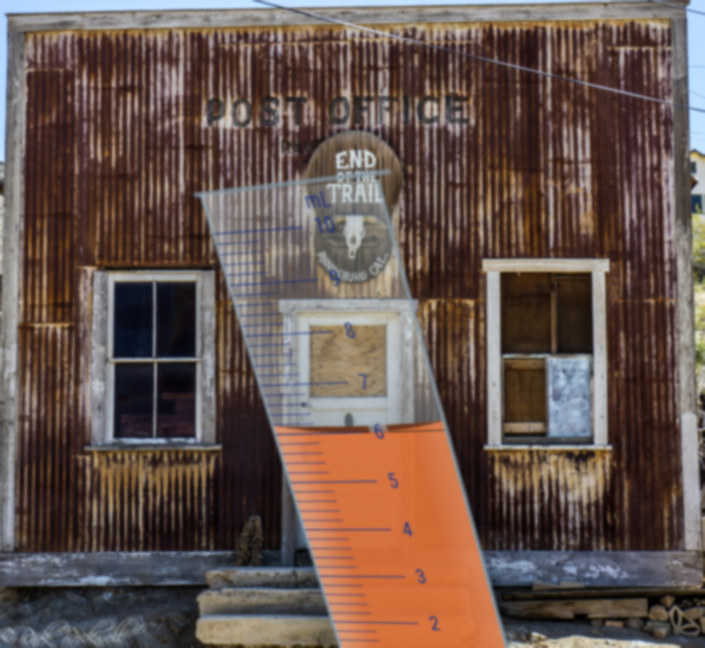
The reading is {"value": 6, "unit": "mL"}
